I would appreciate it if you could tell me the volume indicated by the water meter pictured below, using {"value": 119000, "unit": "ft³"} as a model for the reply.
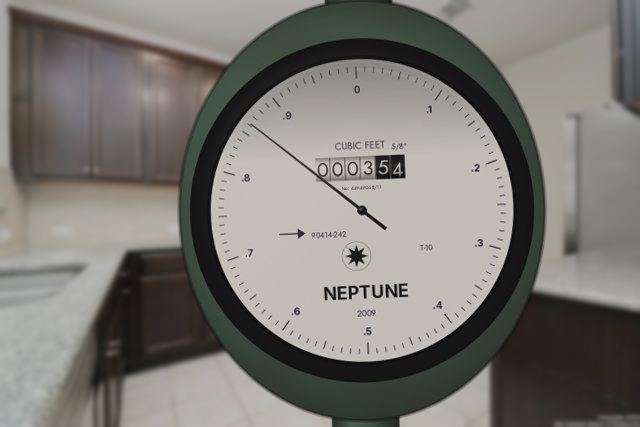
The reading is {"value": 353.86, "unit": "ft³"}
